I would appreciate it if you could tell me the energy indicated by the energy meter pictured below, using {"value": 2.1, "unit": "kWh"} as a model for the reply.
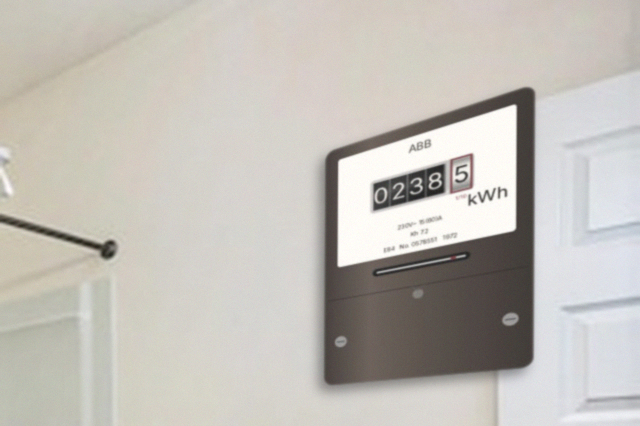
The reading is {"value": 238.5, "unit": "kWh"}
